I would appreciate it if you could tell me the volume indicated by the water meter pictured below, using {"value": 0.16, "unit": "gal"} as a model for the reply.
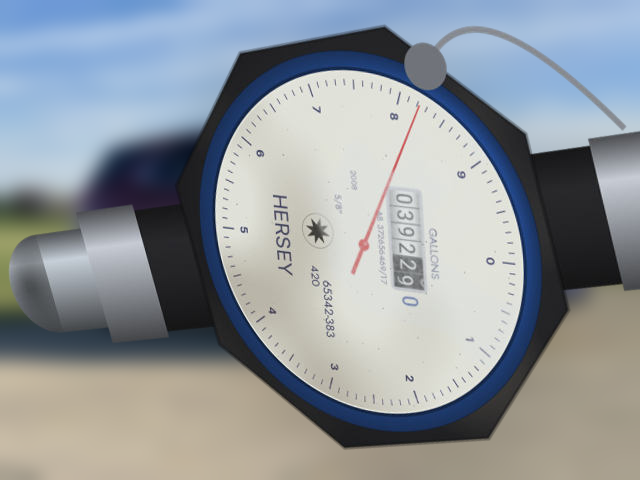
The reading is {"value": 392288.2, "unit": "gal"}
